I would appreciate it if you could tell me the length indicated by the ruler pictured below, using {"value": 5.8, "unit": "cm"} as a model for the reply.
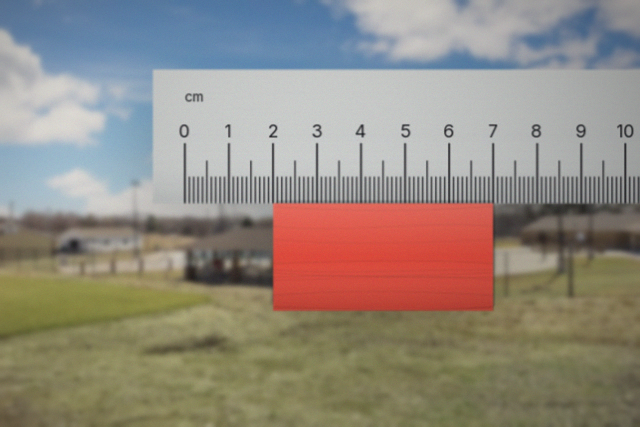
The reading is {"value": 5, "unit": "cm"}
